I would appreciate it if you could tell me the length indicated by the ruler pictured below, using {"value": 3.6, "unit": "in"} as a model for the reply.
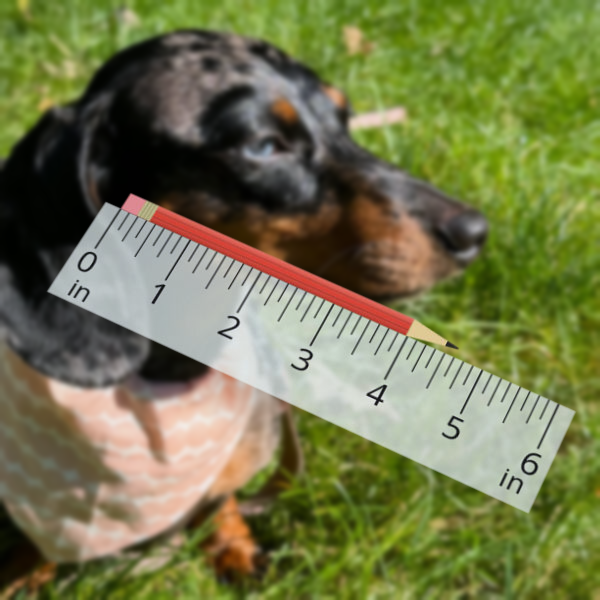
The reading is {"value": 4.625, "unit": "in"}
